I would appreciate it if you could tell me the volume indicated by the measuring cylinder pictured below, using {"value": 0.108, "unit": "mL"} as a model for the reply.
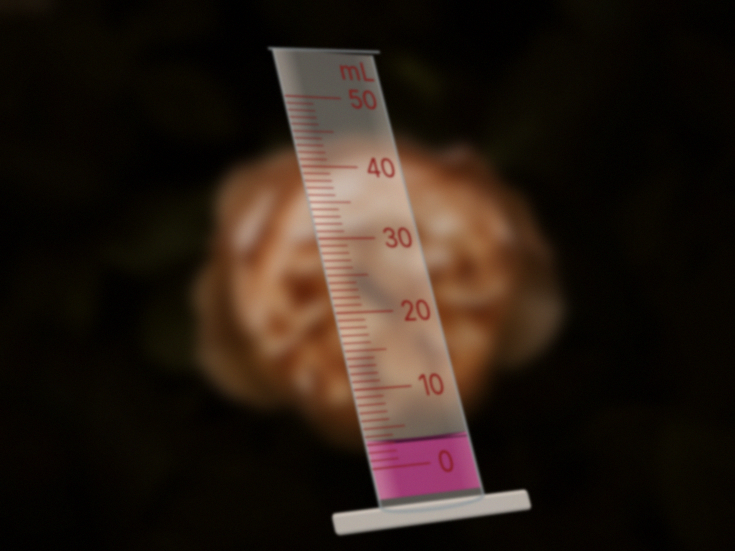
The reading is {"value": 3, "unit": "mL"}
